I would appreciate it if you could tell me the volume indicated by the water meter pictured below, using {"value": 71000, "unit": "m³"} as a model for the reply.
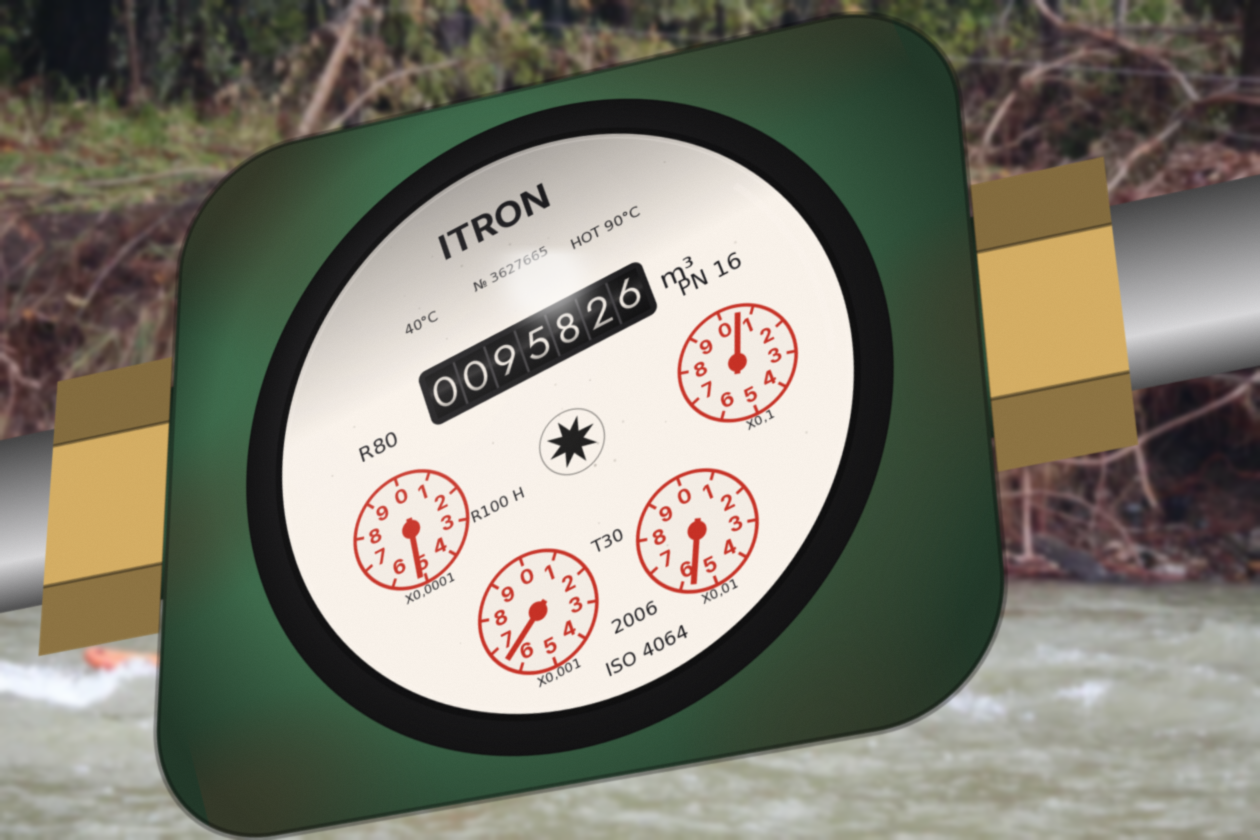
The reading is {"value": 95826.0565, "unit": "m³"}
